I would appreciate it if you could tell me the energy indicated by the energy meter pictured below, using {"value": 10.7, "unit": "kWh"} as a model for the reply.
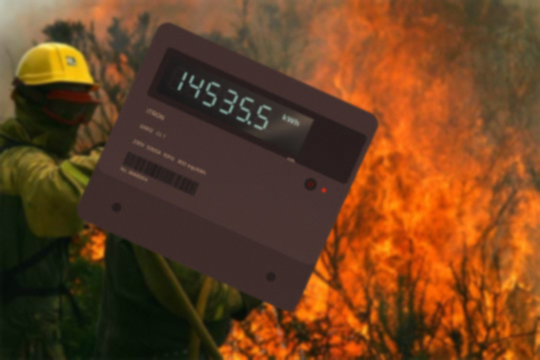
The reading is {"value": 14535.5, "unit": "kWh"}
